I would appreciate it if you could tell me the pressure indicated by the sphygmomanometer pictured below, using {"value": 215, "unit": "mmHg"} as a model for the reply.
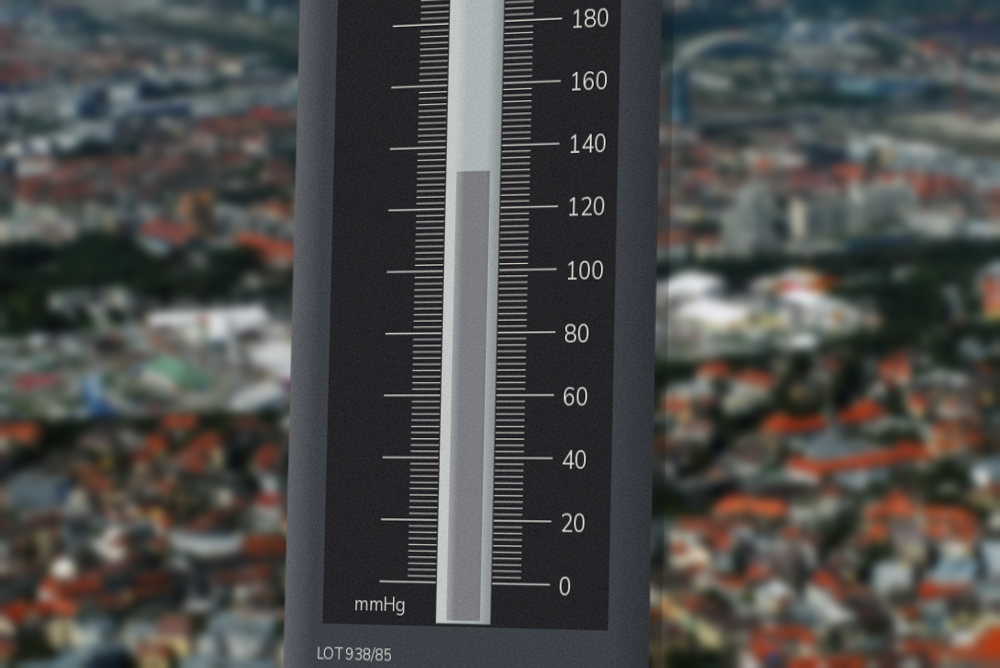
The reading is {"value": 132, "unit": "mmHg"}
